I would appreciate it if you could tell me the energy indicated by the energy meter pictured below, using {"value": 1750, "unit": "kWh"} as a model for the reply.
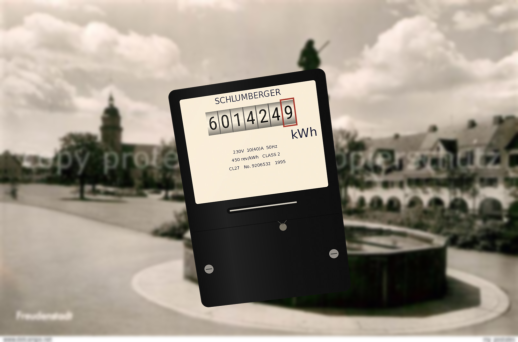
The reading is {"value": 601424.9, "unit": "kWh"}
